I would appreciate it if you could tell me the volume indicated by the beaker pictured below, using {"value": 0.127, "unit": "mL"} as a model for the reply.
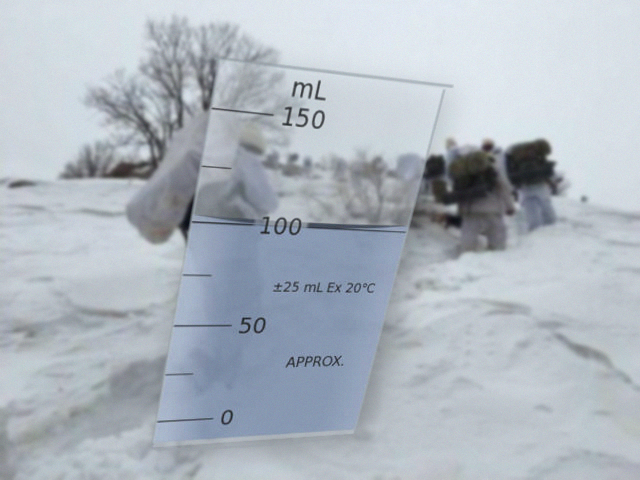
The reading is {"value": 100, "unit": "mL"}
